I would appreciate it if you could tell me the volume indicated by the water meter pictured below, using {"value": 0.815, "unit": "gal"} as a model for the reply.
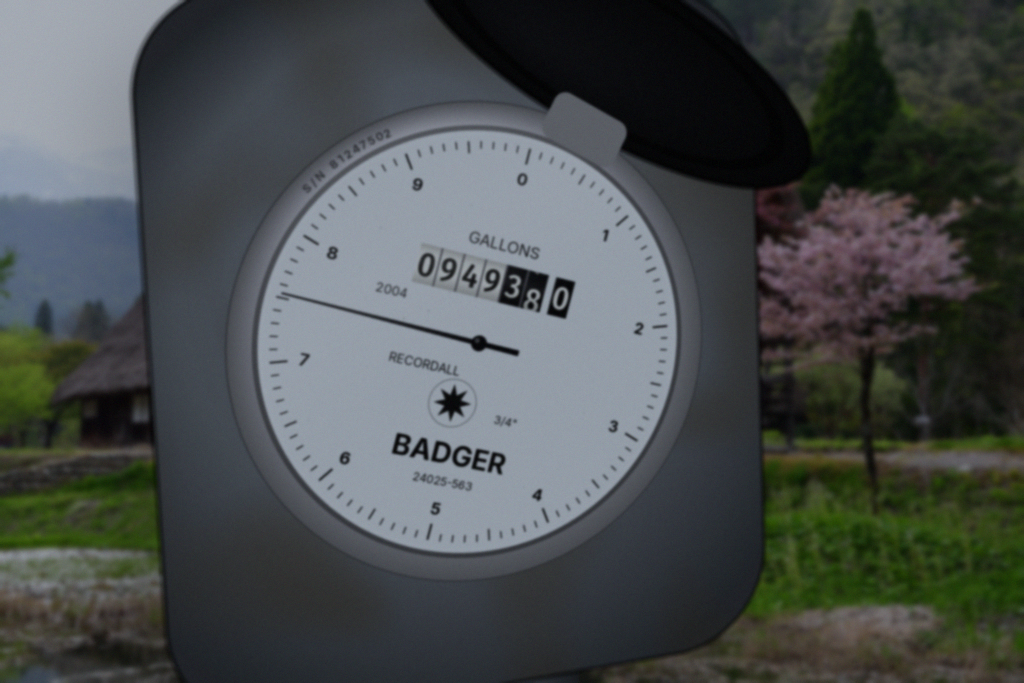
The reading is {"value": 949377.5, "unit": "gal"}
